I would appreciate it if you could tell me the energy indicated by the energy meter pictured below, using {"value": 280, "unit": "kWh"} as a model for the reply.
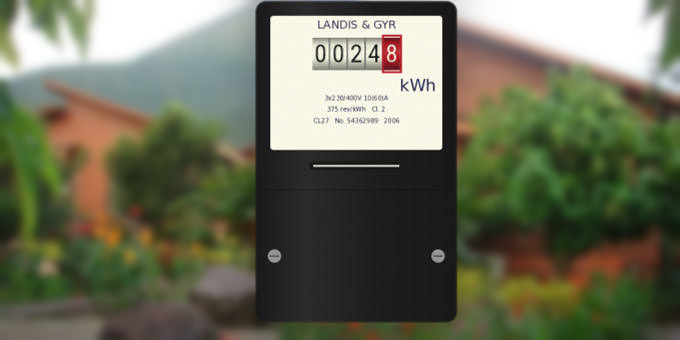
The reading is {"value": 24.8, "unit": "kWh"}
